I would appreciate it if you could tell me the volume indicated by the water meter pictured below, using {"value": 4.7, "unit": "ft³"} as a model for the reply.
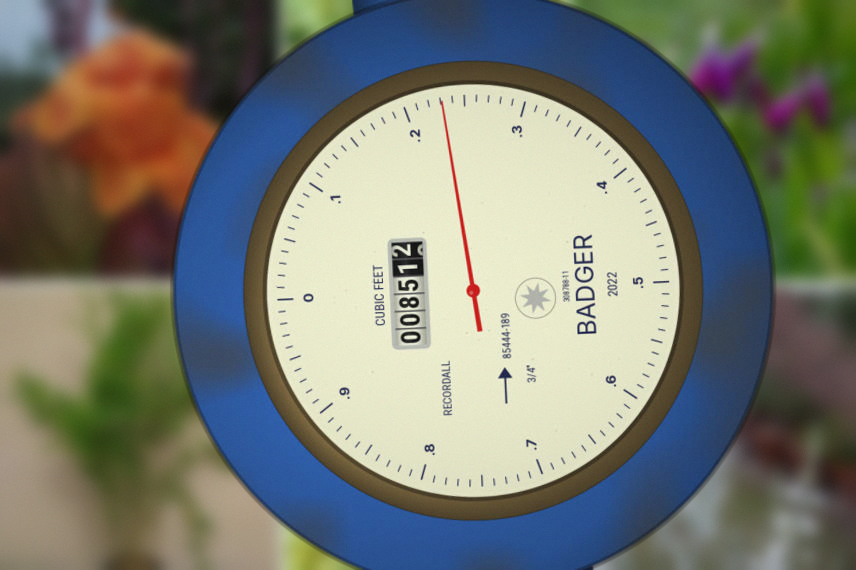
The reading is {"value": 8512.23, "unit": "ft³"}
